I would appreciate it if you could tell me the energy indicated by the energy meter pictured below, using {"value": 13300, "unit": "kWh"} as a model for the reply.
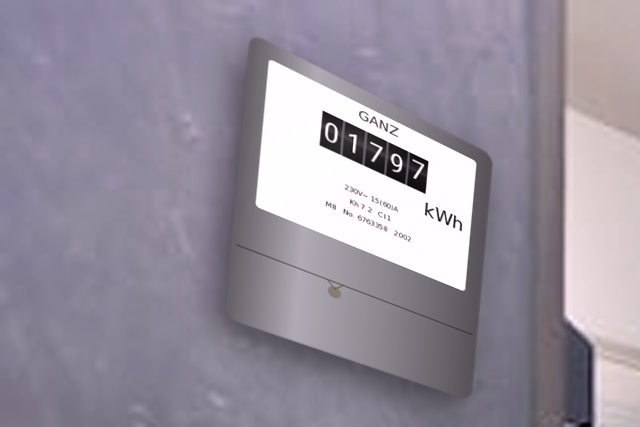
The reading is {"value": 1797, "unit": "kWh"}
